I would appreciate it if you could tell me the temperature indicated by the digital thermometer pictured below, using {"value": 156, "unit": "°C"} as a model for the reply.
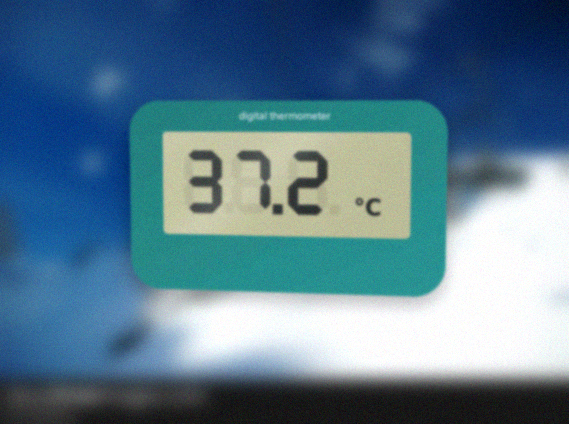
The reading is {"value": 37.2, "unit": "°C"}
